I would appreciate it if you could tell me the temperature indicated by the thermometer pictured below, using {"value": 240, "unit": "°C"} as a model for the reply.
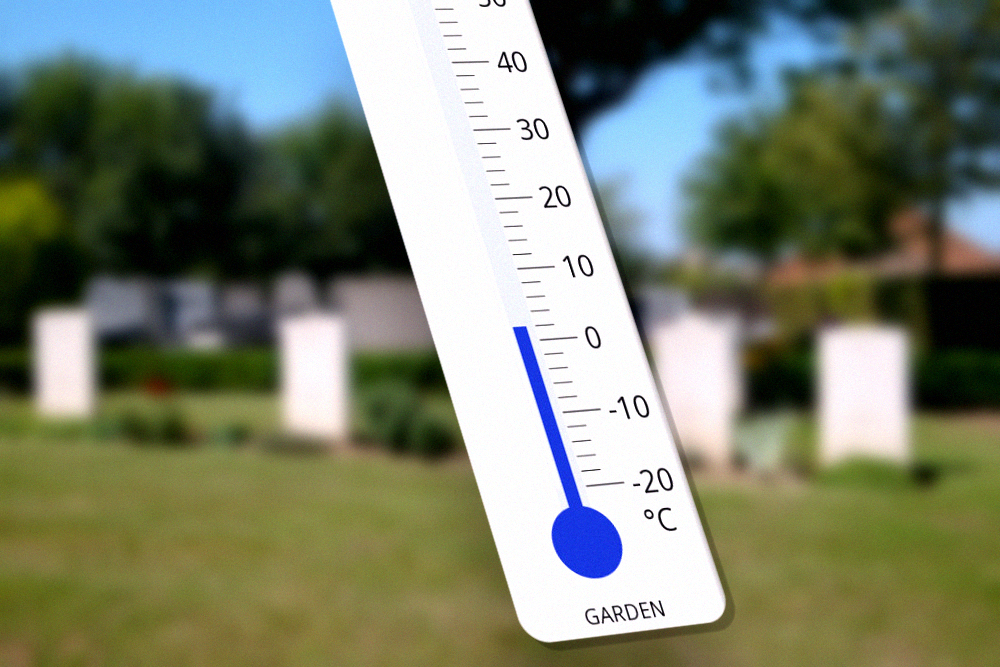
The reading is {"value": 2, "unit": "°C"}
